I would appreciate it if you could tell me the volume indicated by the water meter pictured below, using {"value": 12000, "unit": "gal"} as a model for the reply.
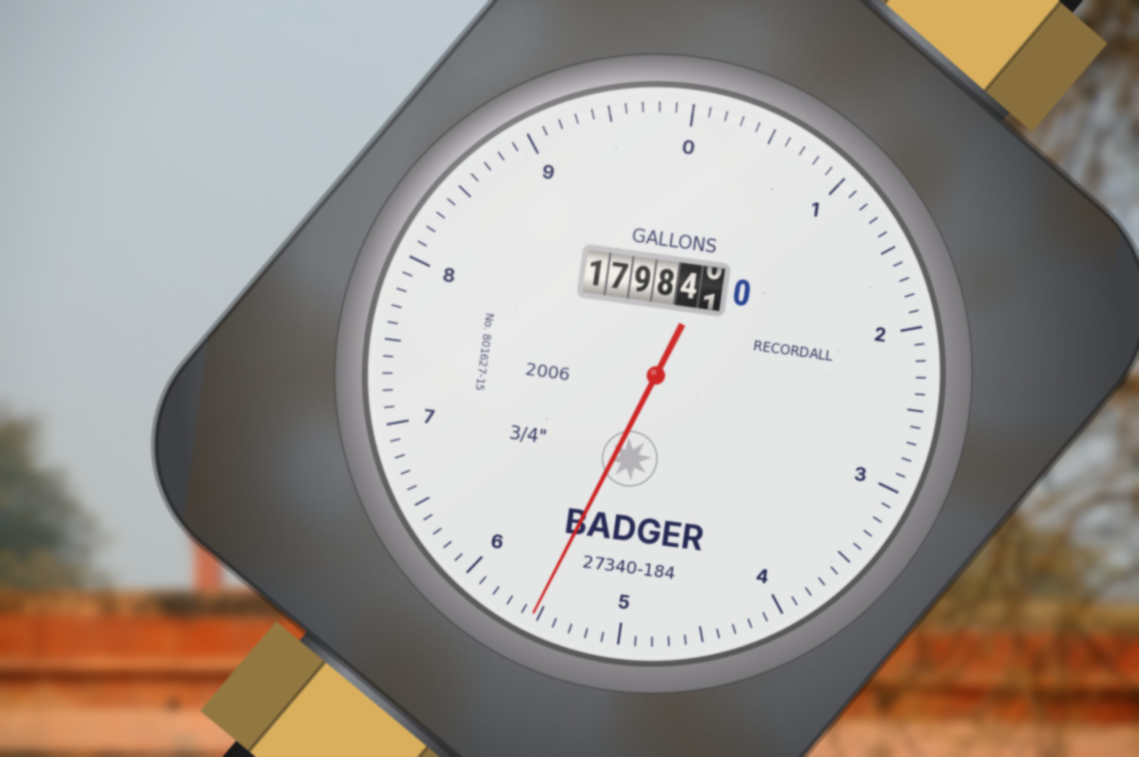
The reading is {"value": 1798405.5, "unit": "gal"}
